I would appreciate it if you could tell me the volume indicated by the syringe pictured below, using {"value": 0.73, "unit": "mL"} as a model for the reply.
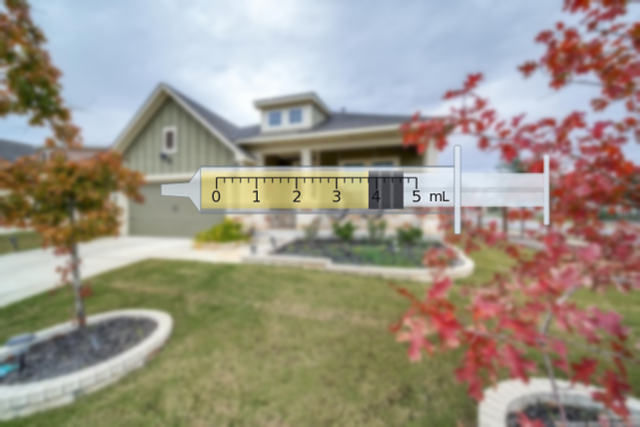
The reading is {"value": 3.8, "unit": "mL"}
